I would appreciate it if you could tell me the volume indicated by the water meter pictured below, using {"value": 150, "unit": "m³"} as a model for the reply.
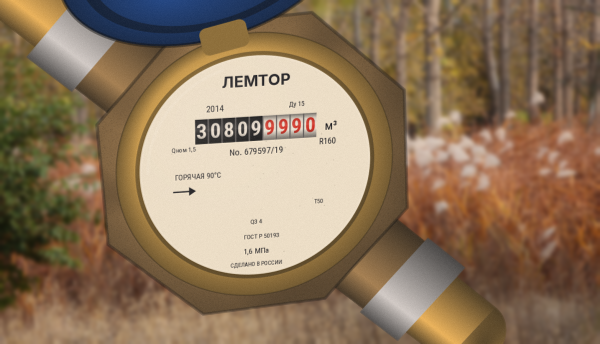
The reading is {"value": 30809.9990, "unit": "m³"}
